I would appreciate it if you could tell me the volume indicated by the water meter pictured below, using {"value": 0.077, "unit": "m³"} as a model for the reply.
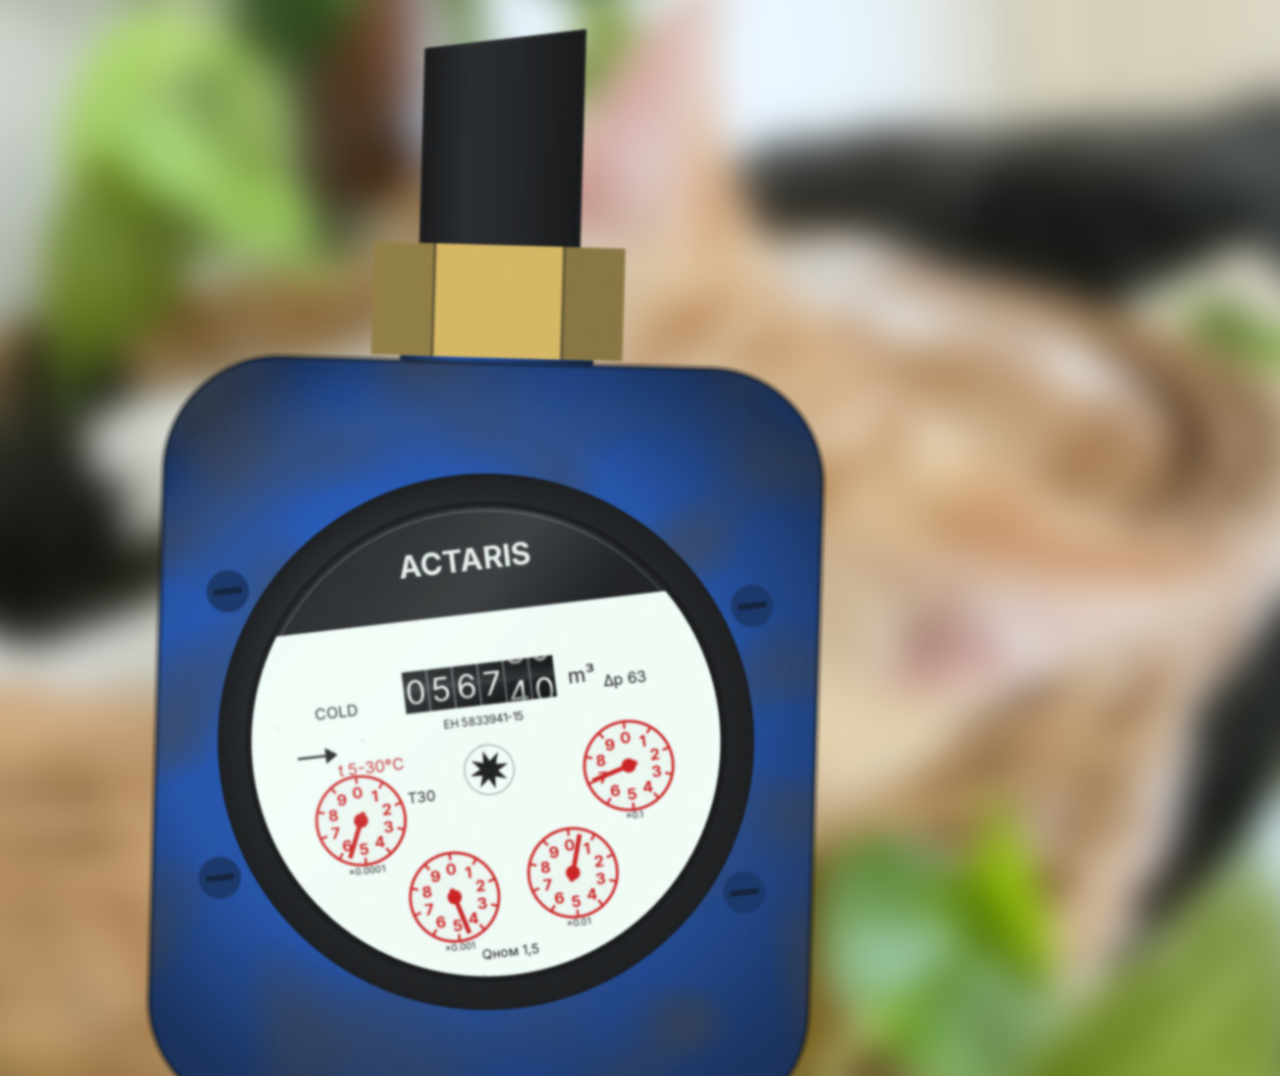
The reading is {"value": 56739.7045, "unit": "m³"}
